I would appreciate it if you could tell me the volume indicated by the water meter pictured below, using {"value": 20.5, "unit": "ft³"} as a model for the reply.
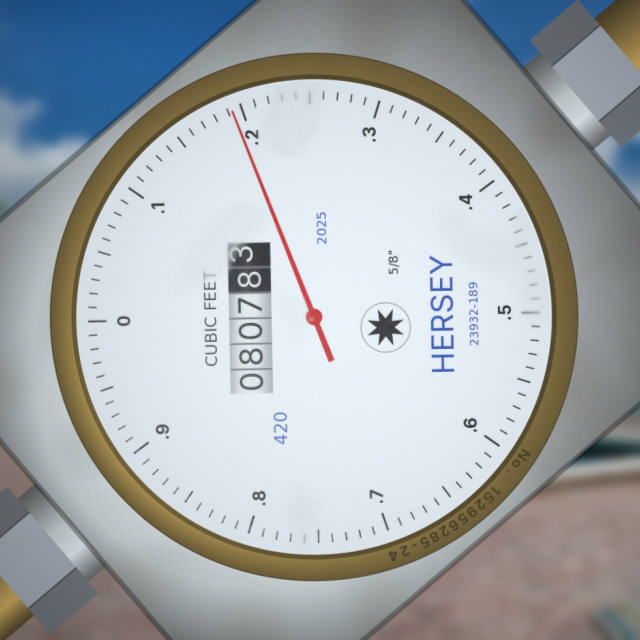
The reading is {"value": 80783.19, "unit": "ft³"}
